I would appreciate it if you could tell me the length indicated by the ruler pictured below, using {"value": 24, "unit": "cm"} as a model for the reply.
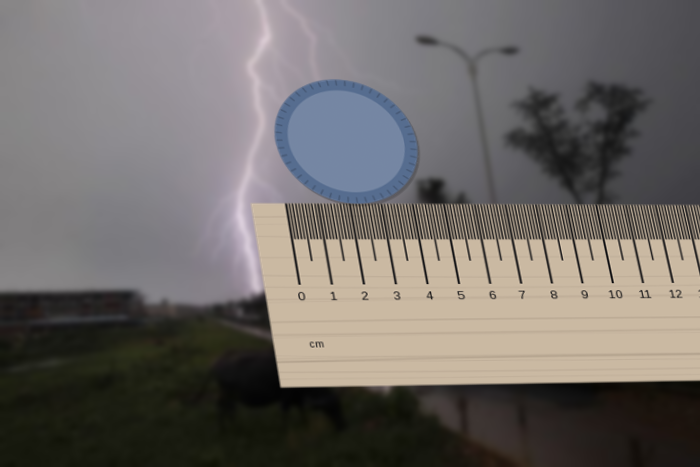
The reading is {"value": 4.5, "unit": "cm"}
